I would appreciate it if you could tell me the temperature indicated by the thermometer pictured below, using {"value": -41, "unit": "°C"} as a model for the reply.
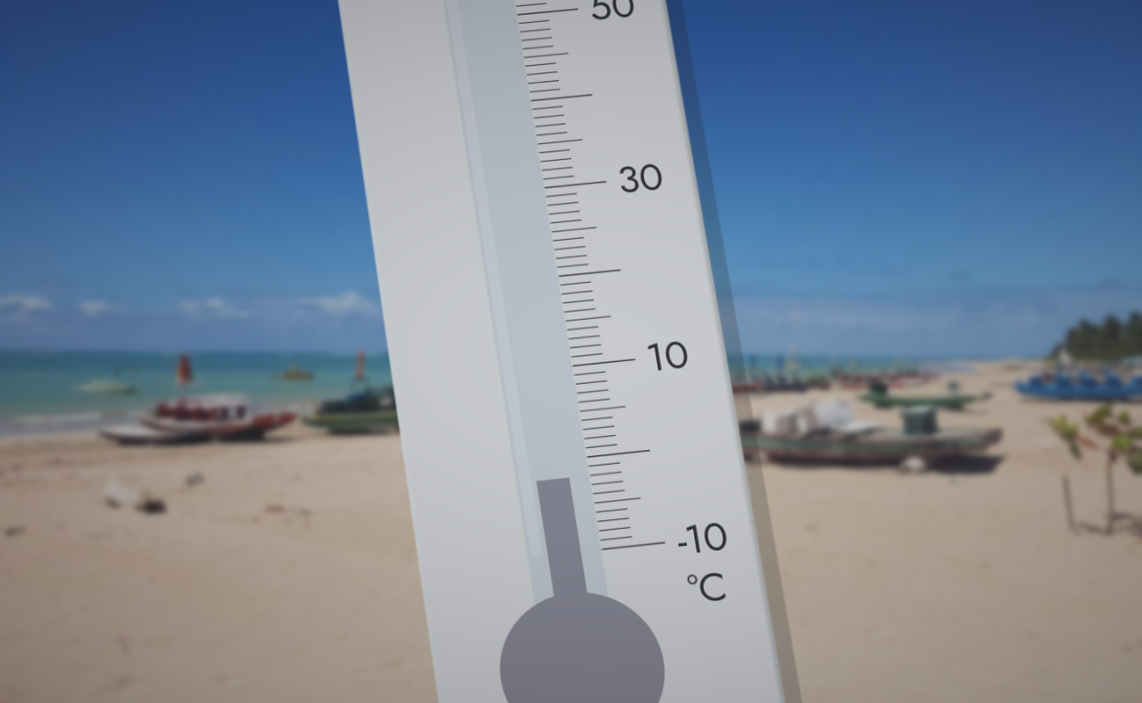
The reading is {"value": -2, "unit": "°C"}
